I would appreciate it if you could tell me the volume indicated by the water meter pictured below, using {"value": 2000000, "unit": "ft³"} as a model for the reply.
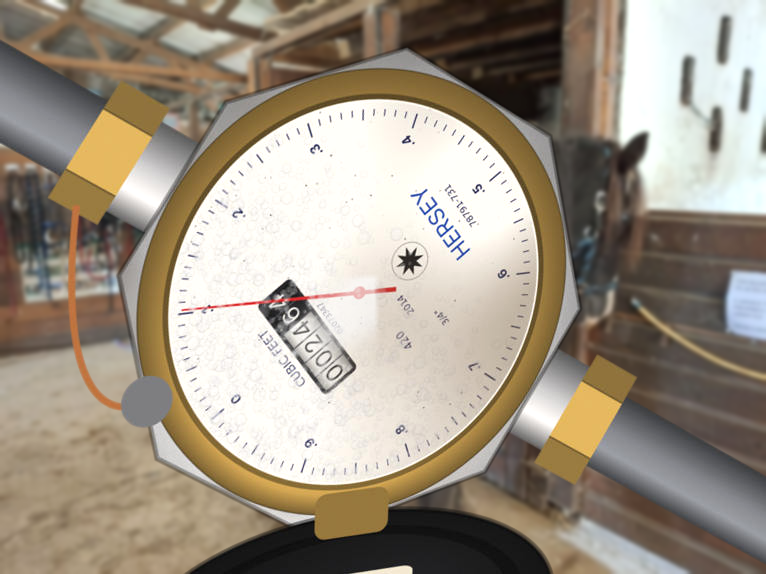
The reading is {"value": 2464.10, "unit": "ft³"}
